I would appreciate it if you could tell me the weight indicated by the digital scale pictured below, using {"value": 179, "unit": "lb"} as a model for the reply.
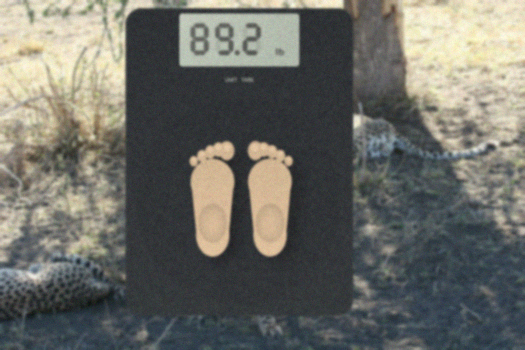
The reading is {"value": 89.2, "unit": "lb"}
